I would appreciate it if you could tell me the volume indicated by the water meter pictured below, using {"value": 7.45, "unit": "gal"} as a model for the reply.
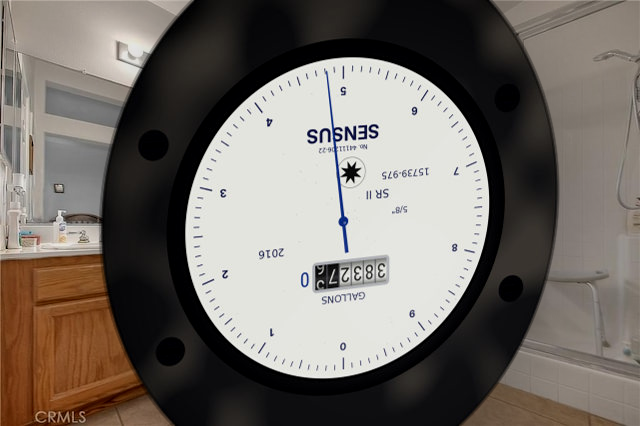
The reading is {"value": 3832754.8, "unit": "gal"}
